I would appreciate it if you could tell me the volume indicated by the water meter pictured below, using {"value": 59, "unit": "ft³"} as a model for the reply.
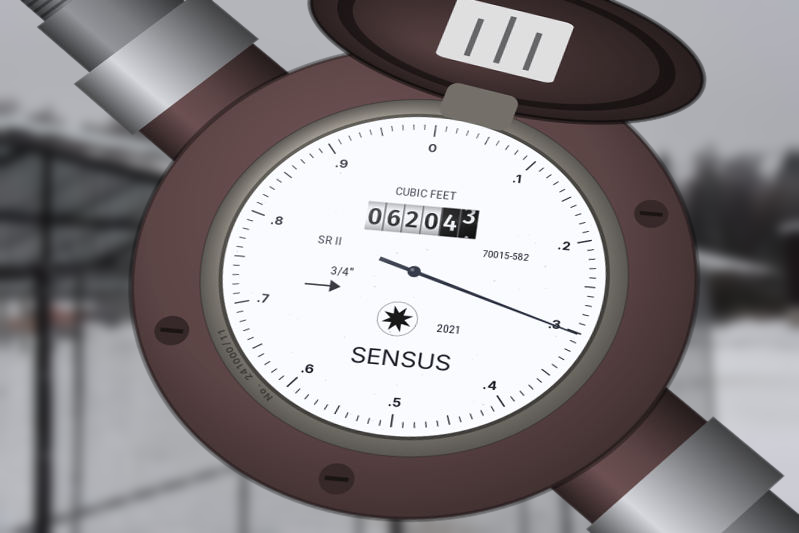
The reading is {"value": 62043.30, "unit": "ft³"}
